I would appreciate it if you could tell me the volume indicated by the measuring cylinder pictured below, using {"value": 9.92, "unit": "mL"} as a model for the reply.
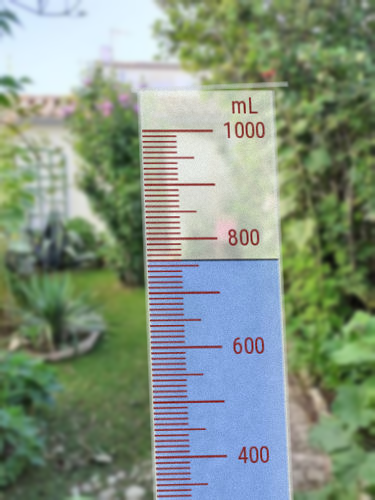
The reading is {"value": 760, "unit": "mL"}
